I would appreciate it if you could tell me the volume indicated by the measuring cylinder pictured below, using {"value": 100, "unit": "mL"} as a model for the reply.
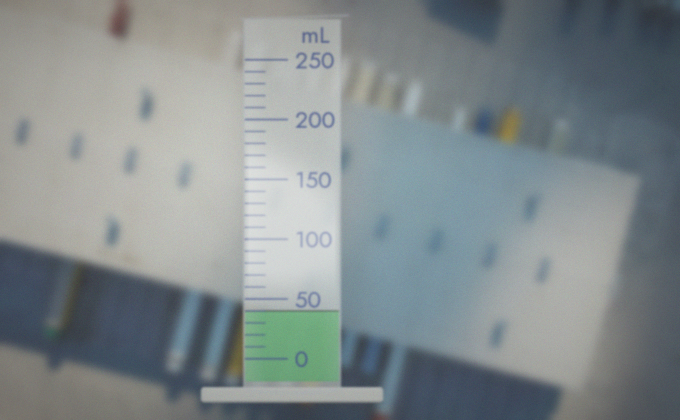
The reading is {"value": 40, "unit": "mL"}
